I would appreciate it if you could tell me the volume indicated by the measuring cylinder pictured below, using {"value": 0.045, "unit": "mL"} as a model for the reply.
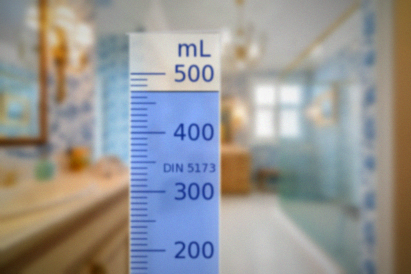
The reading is {"value": 470, "unit": "mL"}
